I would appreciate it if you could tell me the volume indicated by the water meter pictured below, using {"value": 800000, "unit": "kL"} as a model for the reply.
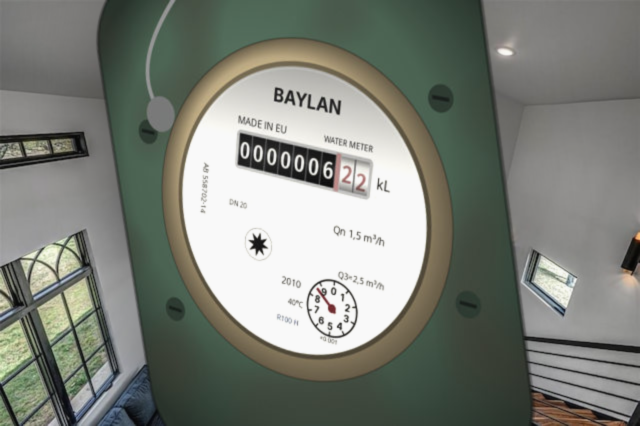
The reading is {"value": 6.218, "unit": "kL"}
